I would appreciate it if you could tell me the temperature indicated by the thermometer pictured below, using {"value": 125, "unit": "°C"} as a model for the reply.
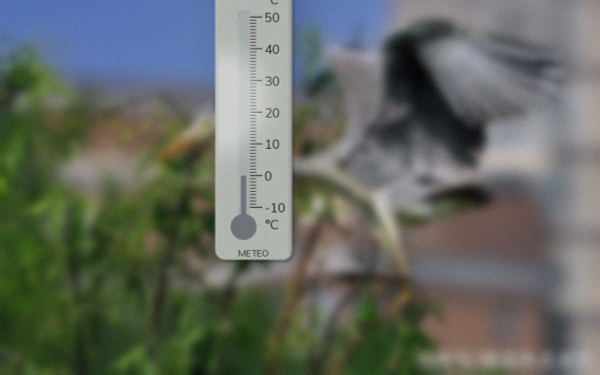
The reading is {"value": 0, "unit": "°C"}
